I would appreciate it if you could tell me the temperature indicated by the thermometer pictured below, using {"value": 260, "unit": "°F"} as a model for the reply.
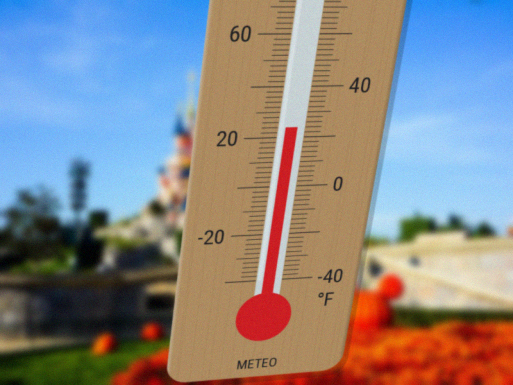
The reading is {"value": 24, "unit": "°F"}
